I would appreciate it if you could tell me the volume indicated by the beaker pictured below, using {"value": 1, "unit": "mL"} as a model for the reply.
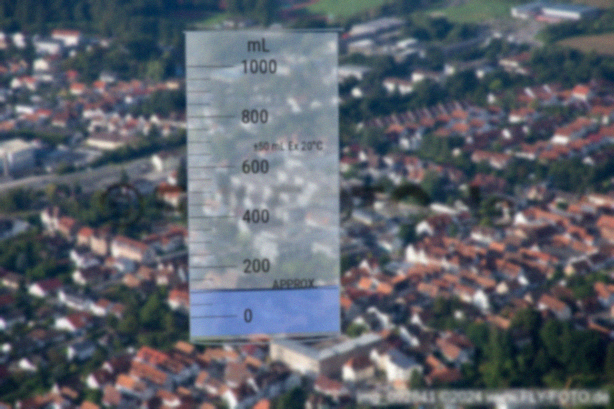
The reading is {"value": 100, "unit": "mL"}
